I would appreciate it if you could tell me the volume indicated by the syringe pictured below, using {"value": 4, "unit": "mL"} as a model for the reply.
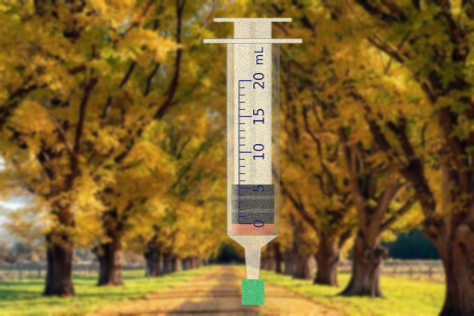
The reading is {"value": 0, "unit": "mL"}
